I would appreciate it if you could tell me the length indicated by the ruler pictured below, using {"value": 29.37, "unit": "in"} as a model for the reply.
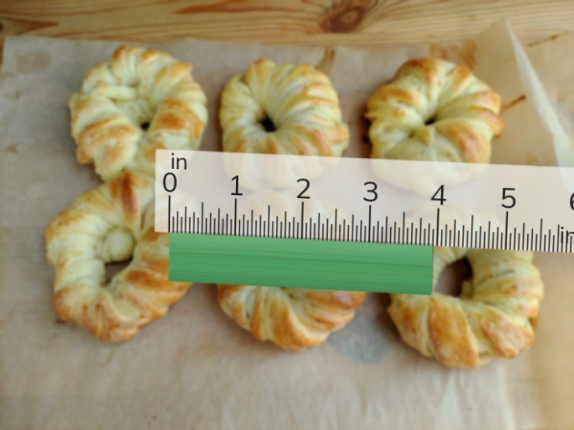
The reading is {"value": 3.9375, "unit": "in"}
